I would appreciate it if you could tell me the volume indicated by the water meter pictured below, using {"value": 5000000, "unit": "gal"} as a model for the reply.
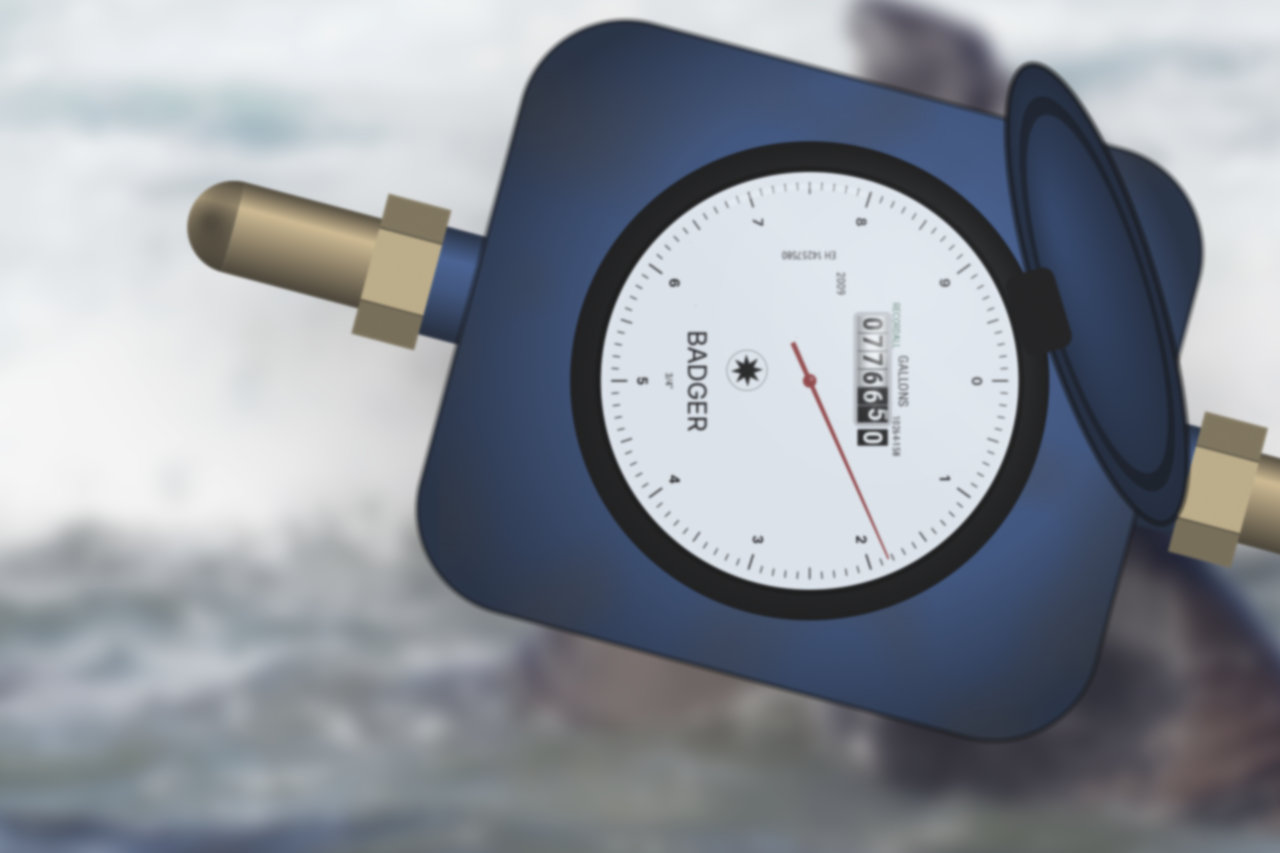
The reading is {"value": 776651.8, "unit": "gal"}
